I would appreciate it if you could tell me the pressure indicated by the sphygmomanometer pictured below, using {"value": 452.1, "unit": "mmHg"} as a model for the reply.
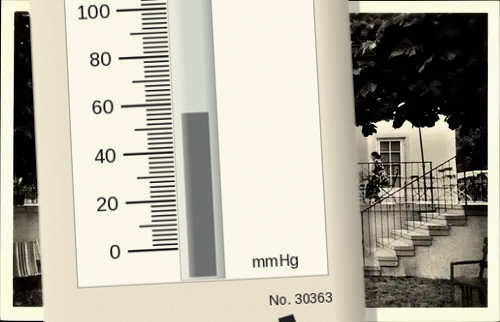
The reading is {"value": 56, "unit": "mmHg"}
